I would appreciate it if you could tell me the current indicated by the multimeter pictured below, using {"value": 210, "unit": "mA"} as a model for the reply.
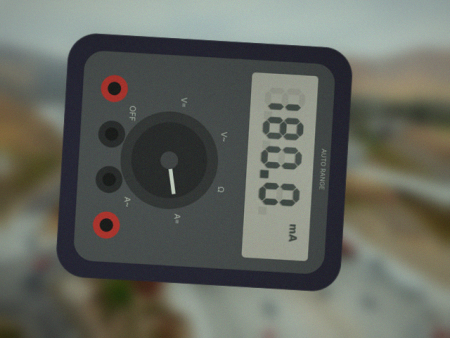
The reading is {"value": 180.0, "unit": "mA"}
